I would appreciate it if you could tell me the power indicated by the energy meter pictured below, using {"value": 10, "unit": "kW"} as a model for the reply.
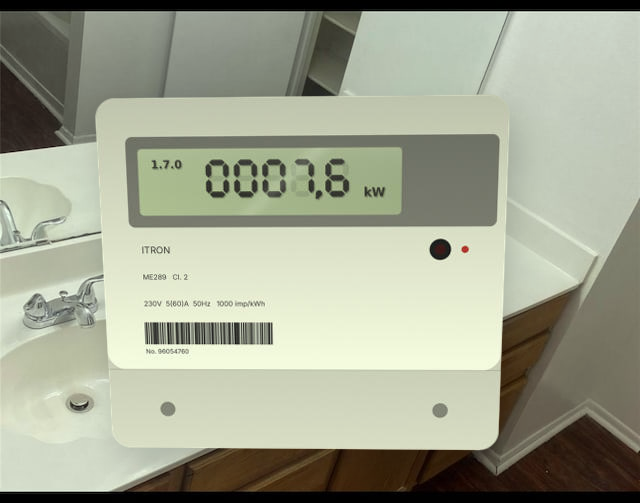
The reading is {"value": 7.6, "unit": "kW"}
